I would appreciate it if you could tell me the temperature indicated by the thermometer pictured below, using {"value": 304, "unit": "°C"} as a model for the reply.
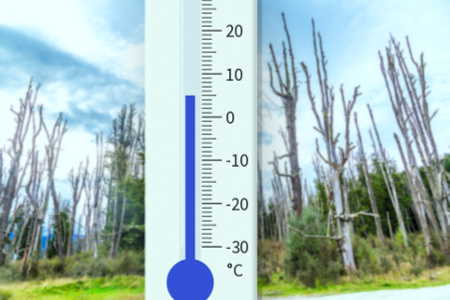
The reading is {"value": 5, "unit": "°C"}
